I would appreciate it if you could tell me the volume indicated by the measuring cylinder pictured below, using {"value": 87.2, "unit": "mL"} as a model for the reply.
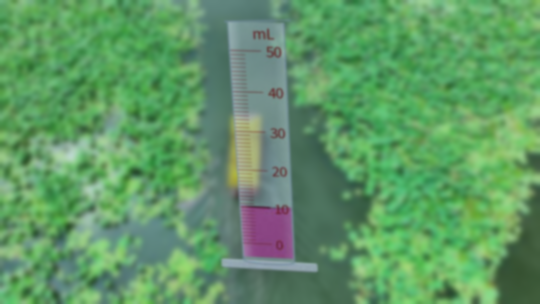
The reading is {"value": 10, "unit": "mL"}
